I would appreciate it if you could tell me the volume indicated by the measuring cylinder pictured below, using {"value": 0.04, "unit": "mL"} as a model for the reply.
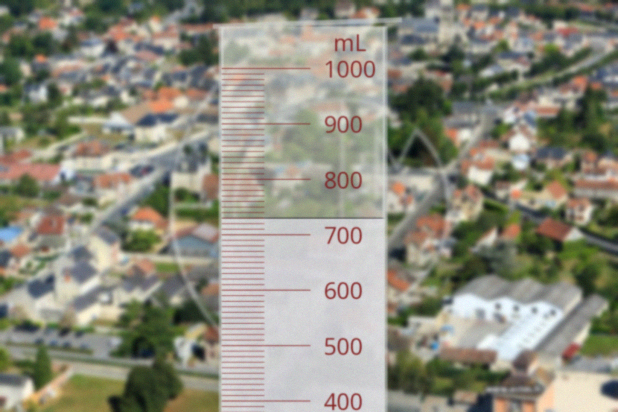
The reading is {"value": 730, "unit": "mL"}
